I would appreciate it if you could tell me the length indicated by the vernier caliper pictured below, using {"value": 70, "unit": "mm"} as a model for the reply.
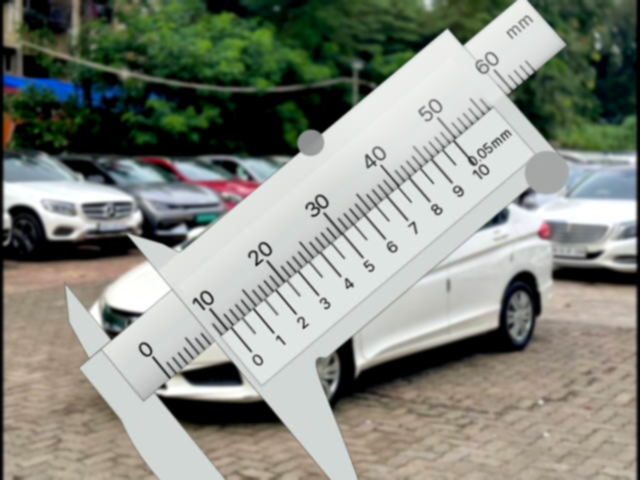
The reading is {"value": 10.6, "unit": "mm"}
